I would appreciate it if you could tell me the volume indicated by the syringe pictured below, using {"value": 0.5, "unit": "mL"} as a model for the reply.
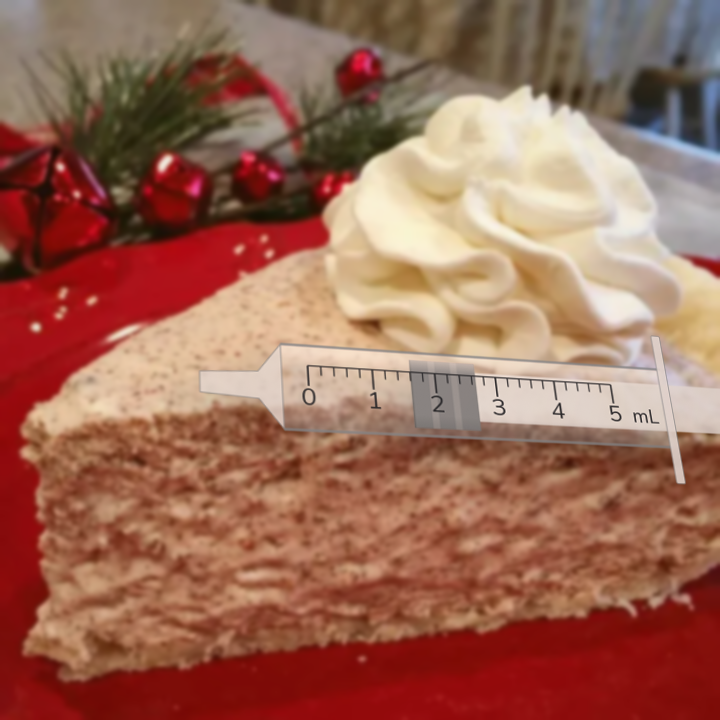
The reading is {"value": 1.6, "unit": "mL"}
